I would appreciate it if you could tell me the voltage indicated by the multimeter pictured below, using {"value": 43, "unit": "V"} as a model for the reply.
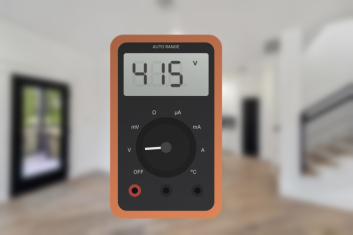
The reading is {"value": 415, "unit": "V"}
